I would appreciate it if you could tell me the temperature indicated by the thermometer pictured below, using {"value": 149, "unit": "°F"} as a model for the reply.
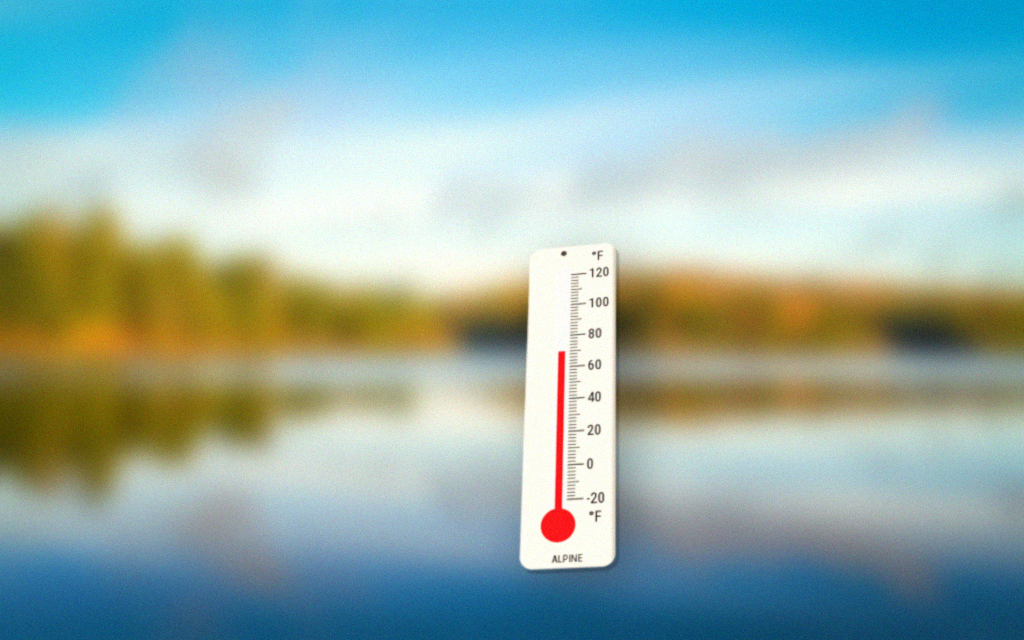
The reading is {"value": 70, "unit": "°F"}
